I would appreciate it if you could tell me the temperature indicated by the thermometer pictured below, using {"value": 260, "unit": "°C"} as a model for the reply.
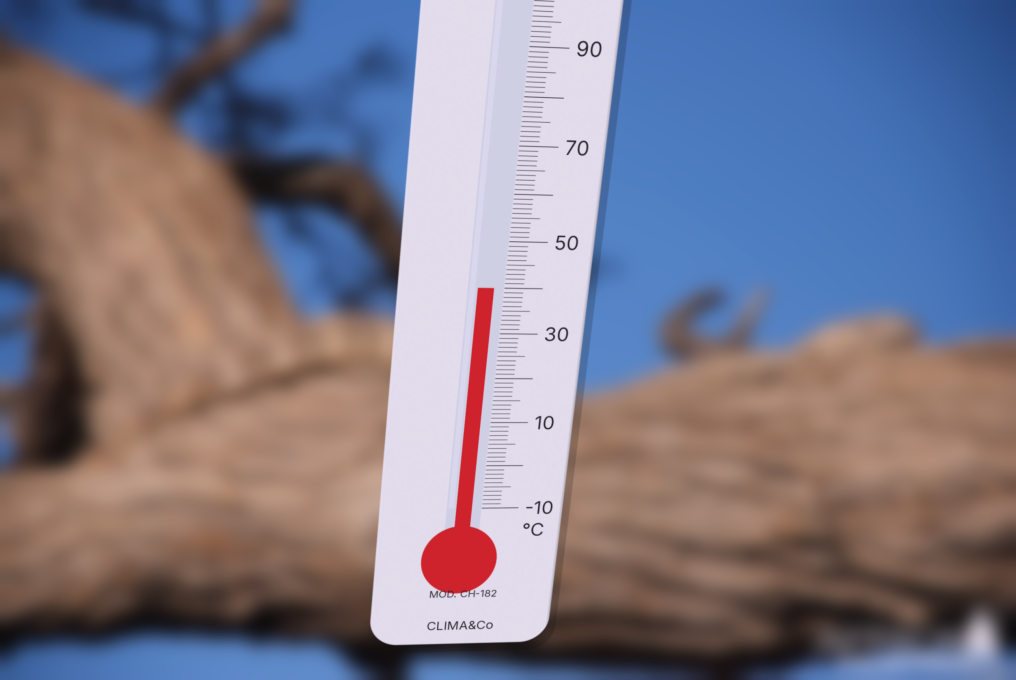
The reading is {"value": 40, "unit": "°C"}
